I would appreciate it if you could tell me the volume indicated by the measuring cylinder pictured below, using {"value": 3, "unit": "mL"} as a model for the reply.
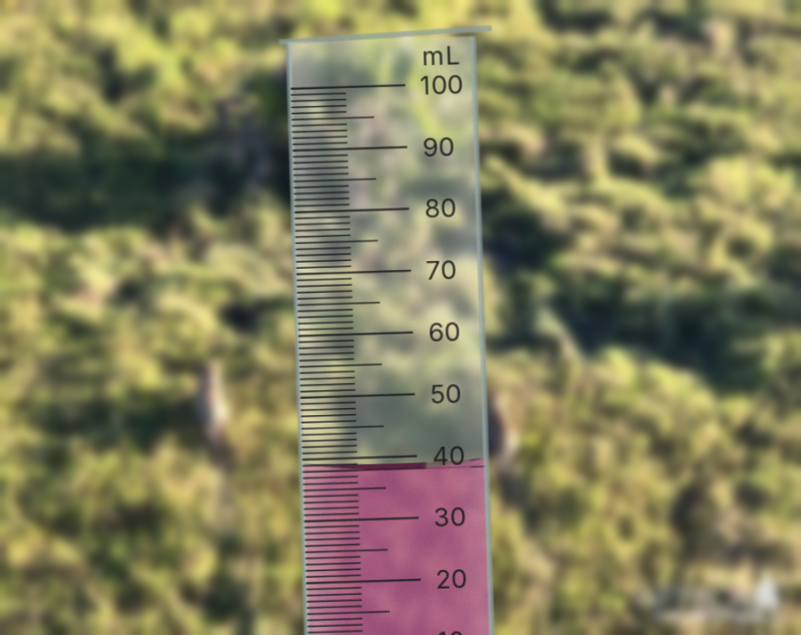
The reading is {"value": 38, "unit": "mL"}
